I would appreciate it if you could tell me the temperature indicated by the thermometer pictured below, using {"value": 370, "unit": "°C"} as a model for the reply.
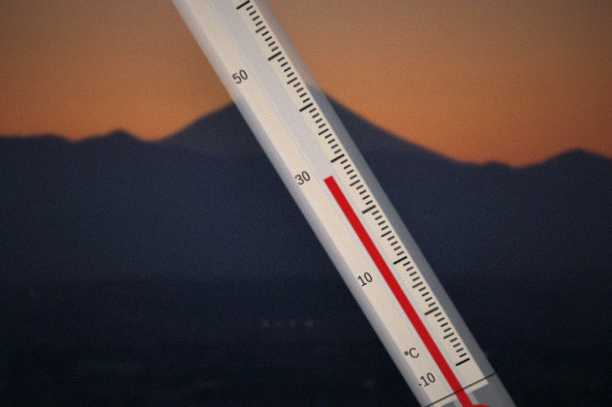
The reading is {"value": 28, "unit": "°C"}
